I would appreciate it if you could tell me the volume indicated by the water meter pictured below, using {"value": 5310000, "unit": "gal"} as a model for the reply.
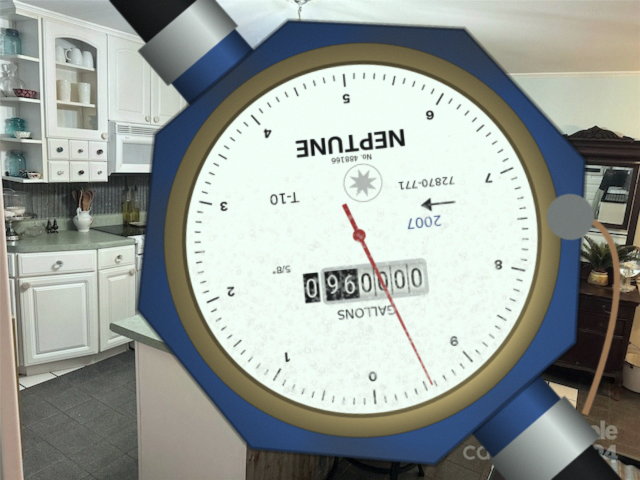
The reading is {"value": 959.4, "unit": "gal"}
